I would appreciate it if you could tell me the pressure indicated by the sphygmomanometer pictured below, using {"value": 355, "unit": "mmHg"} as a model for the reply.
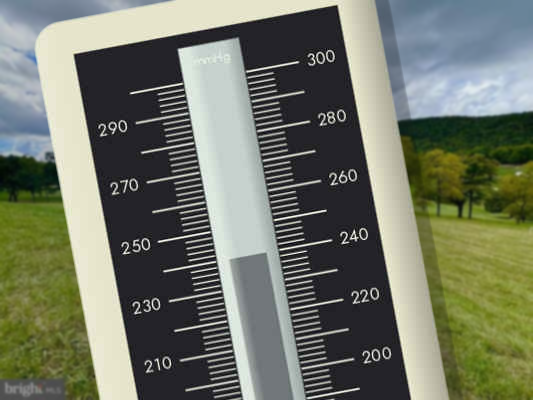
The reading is {"value": 240, "unit": "mmHg"}
